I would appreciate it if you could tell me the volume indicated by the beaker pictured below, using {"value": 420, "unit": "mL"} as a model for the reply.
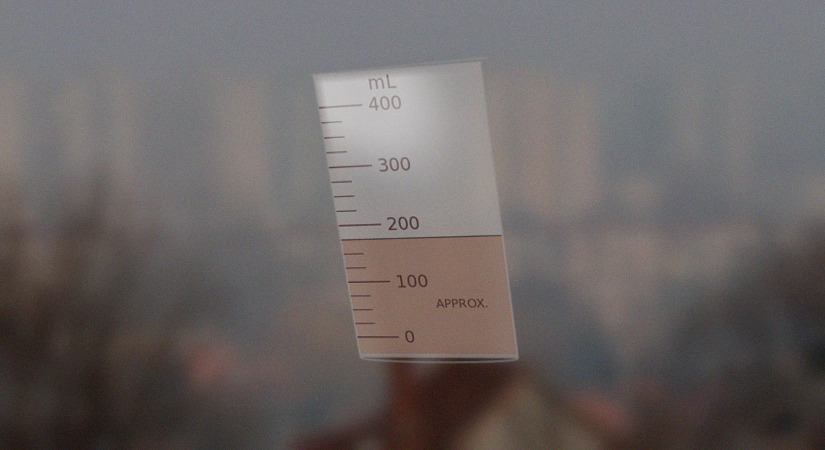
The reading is {"value": 175, "unit": "mL"}
